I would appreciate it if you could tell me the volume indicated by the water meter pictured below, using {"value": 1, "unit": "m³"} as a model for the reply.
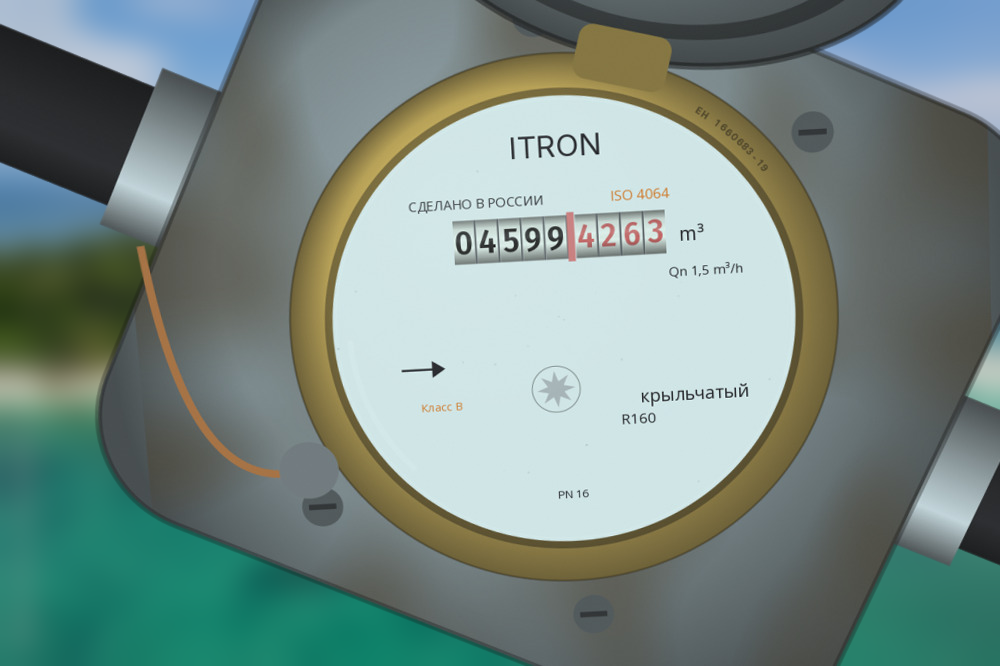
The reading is {"value": 4599.4263, "unit": "m³"}
